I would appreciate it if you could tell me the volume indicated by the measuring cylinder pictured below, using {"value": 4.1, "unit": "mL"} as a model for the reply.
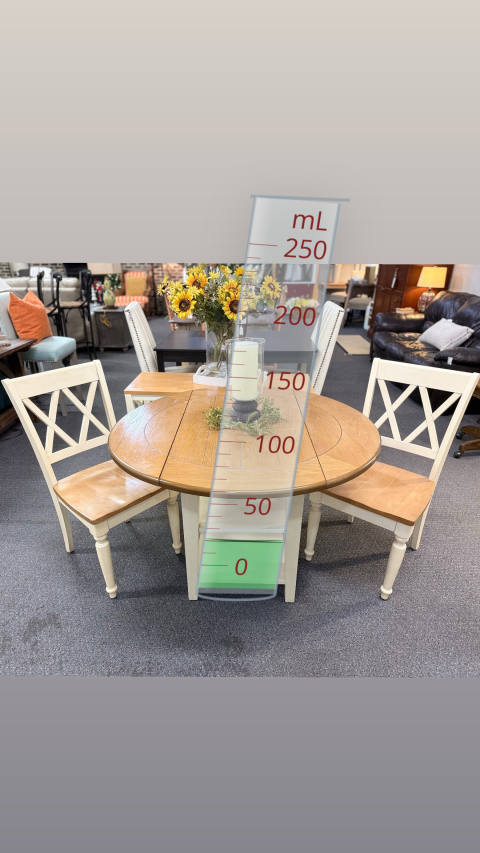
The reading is {"value": 20, "unit": "mL"}
